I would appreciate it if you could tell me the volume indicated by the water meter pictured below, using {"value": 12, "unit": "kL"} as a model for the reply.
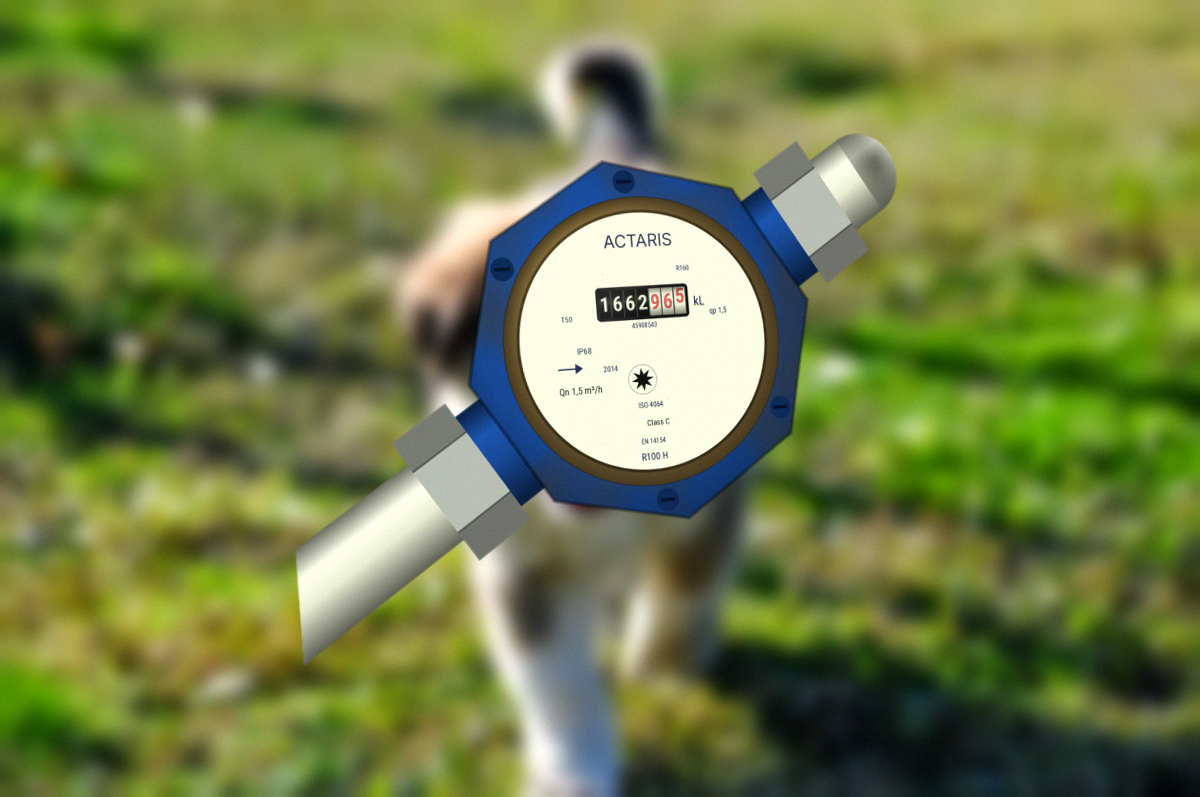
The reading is {"value": 1662.965, "unit": "kL"}
